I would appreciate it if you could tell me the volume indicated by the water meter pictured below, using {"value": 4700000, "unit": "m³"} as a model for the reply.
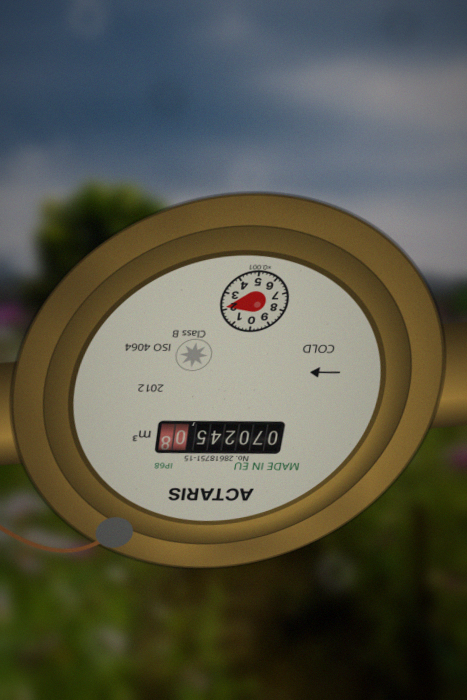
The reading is {"value": 70245.082, "unit": "m³"}
